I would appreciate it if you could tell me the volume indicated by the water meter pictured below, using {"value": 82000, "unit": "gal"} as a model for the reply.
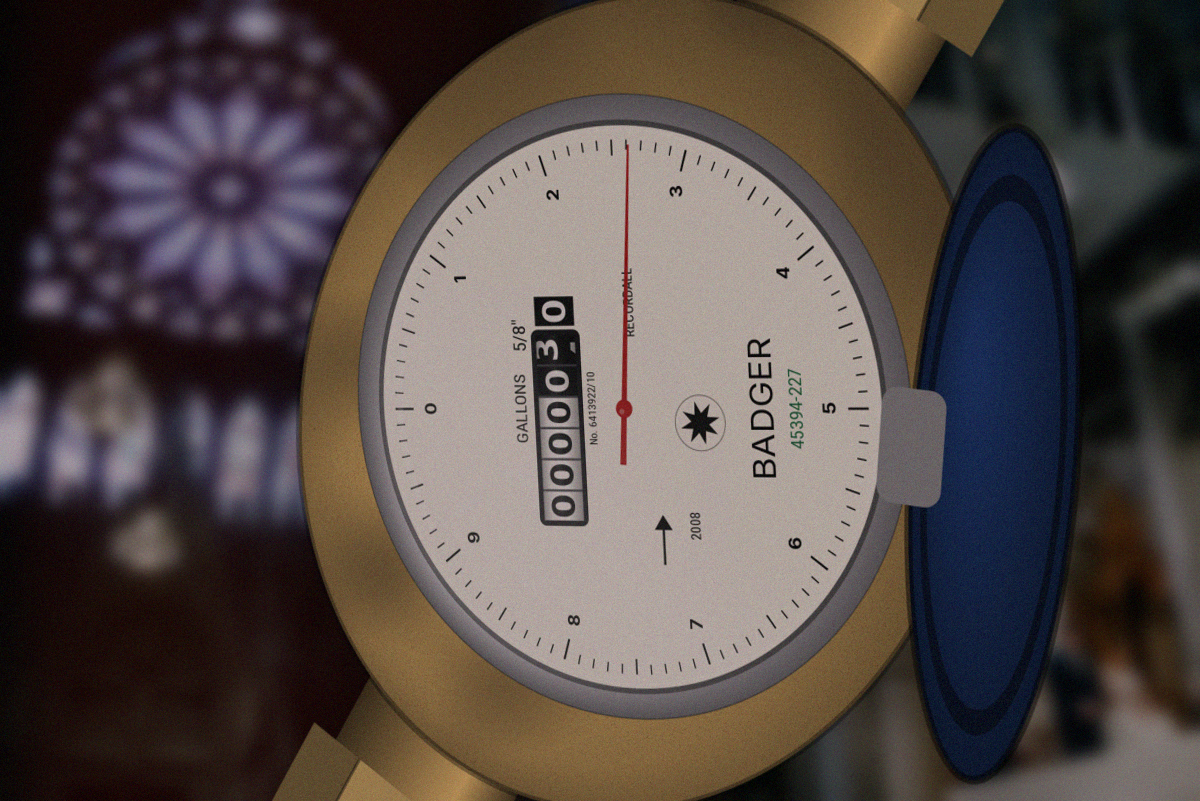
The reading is {"value": 32.6, "unit": "gal"}
